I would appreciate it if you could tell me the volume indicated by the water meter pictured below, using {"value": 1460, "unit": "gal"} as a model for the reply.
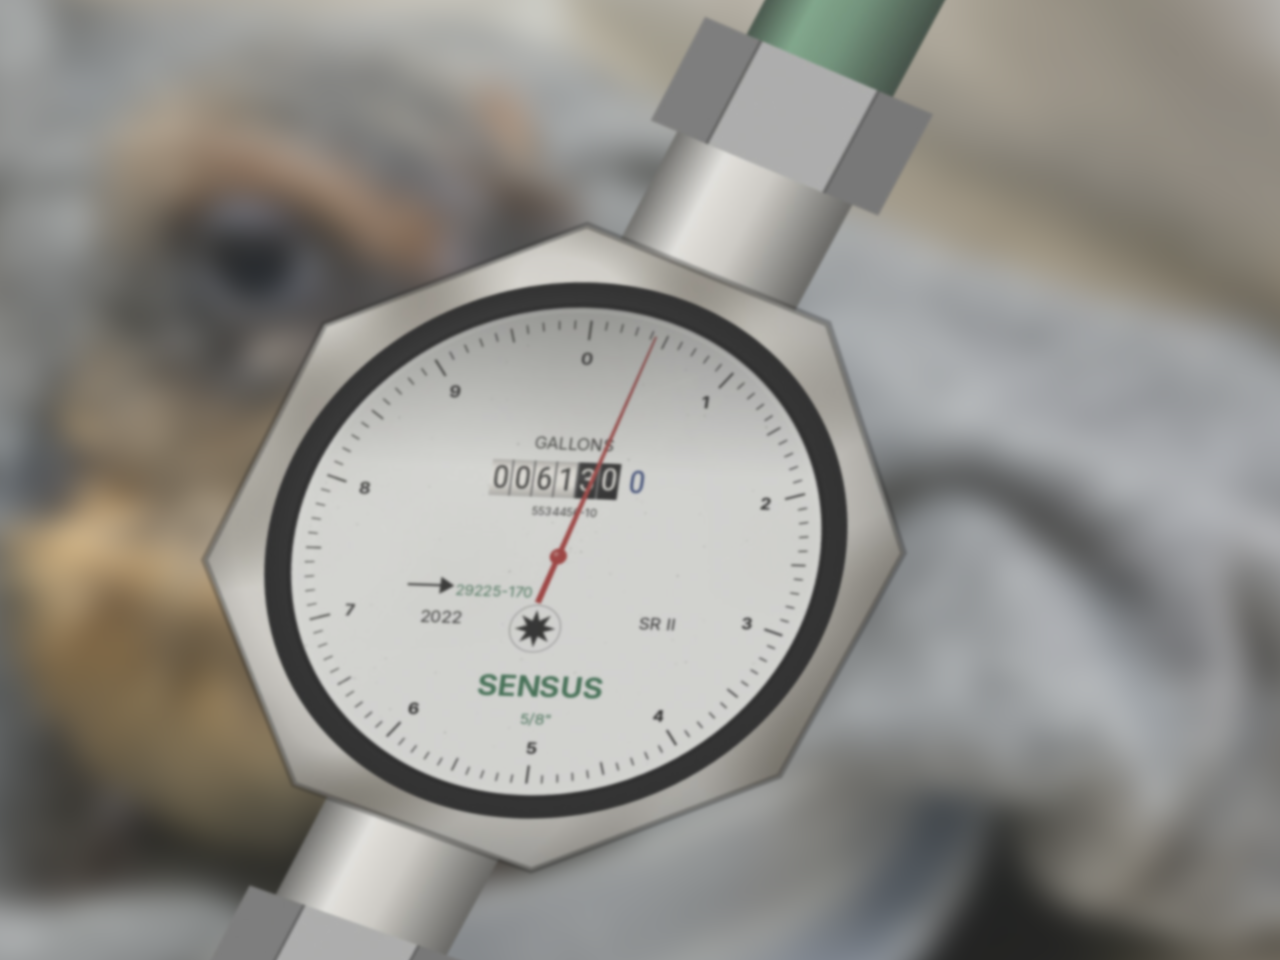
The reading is {"value": 61300.4, "unit": "gal"}
